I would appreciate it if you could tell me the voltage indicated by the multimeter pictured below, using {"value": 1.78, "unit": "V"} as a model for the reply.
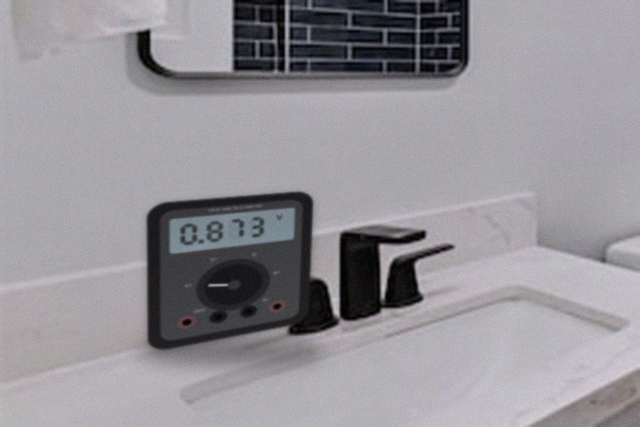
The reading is {"value": 0.873, "unit": "V"}
